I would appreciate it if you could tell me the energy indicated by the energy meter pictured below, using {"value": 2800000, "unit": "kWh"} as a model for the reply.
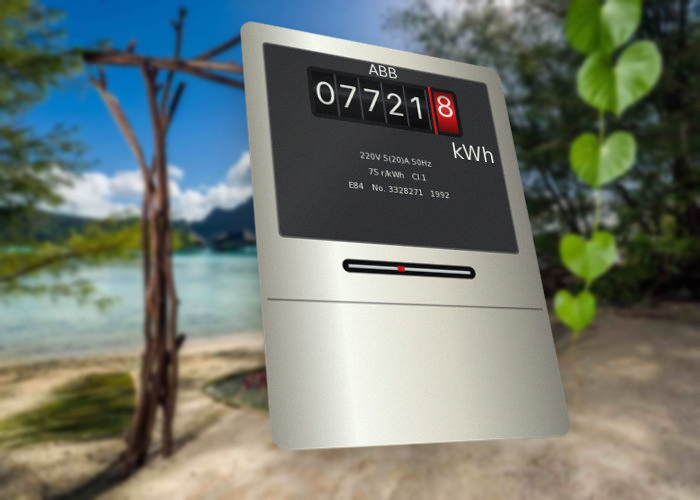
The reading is {"value": 7721.8, "unit": "kWh"}
